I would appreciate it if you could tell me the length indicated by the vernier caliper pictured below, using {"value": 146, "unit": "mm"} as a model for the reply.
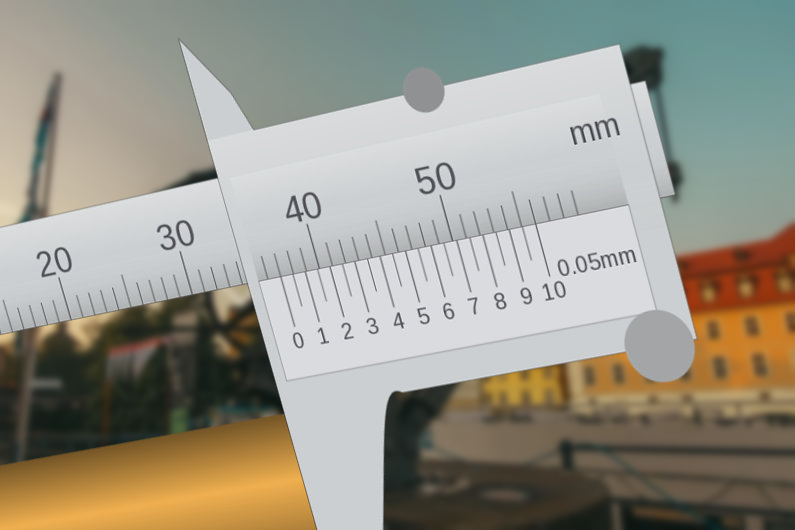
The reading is {"value": 37.0, "unit": "mm"}
